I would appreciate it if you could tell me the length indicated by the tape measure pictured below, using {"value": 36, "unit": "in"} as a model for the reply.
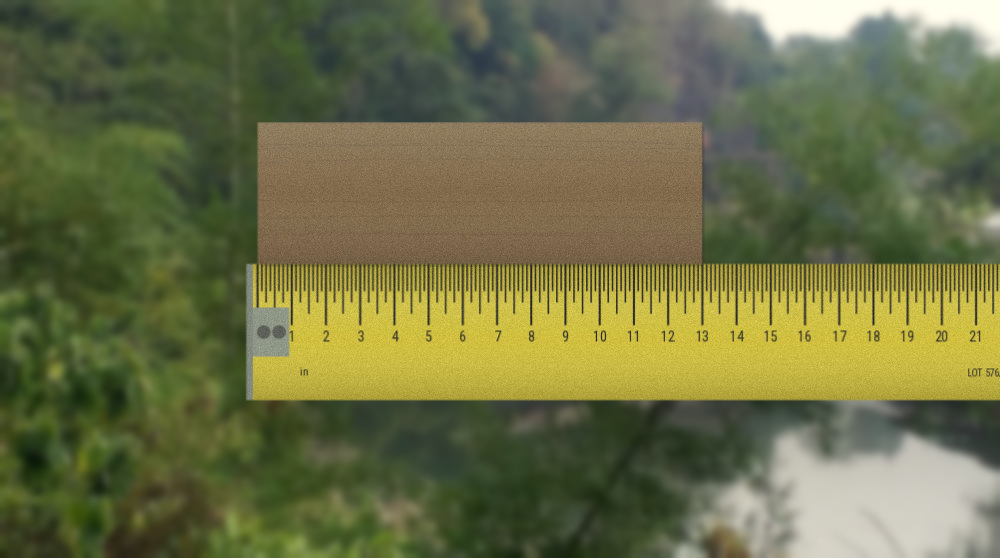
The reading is {"value": 13, "unit": "in"}
